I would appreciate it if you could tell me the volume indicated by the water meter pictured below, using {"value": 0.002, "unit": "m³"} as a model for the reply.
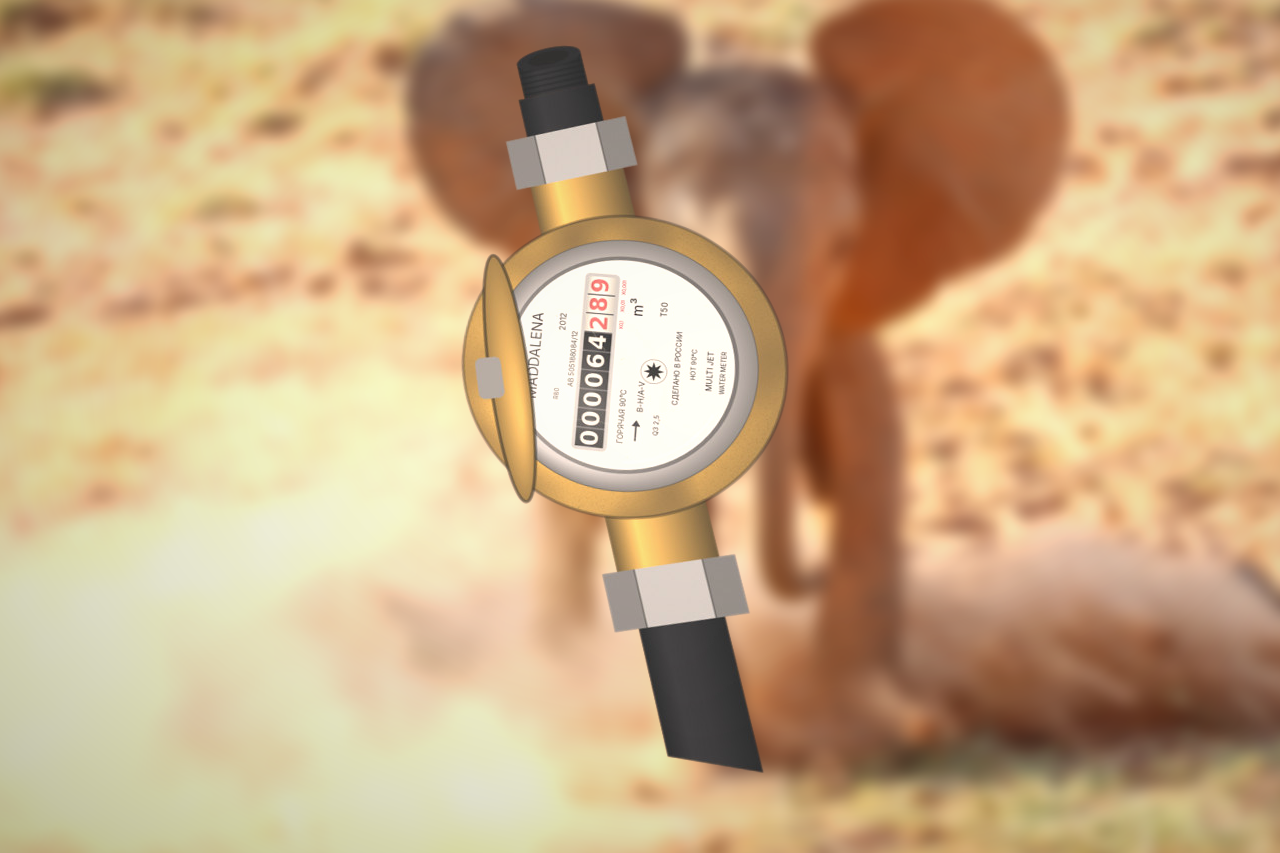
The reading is {"value": 64.289, "unit": "m³"}
